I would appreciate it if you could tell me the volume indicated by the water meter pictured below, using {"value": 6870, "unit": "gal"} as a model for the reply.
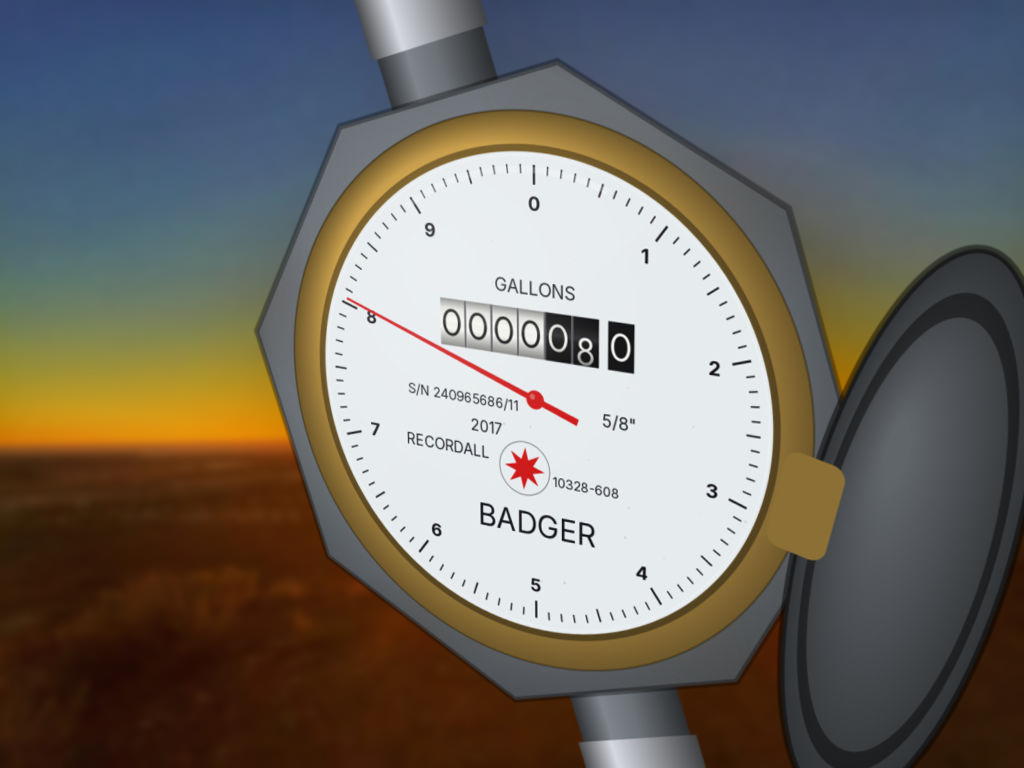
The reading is {"value": 78.0, "unit": "gal"}
